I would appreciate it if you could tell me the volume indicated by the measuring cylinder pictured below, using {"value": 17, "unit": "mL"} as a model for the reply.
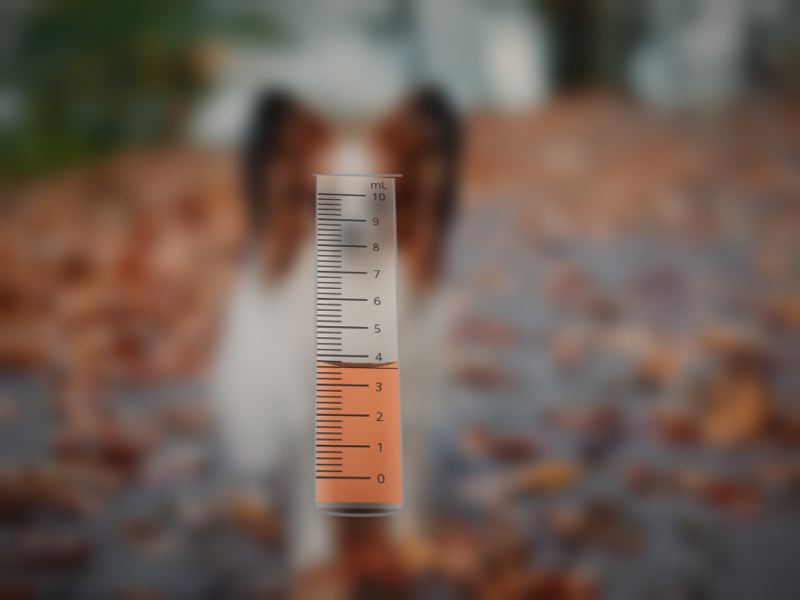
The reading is {"value": 3.6, "unit": "mL"}
